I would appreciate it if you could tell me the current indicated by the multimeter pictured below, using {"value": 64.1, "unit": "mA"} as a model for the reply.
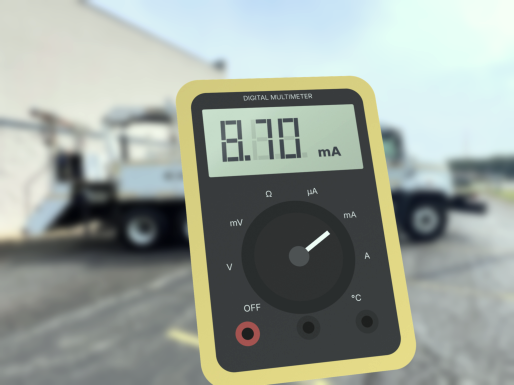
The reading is {"value": 8.70, "unit": "mA"}
